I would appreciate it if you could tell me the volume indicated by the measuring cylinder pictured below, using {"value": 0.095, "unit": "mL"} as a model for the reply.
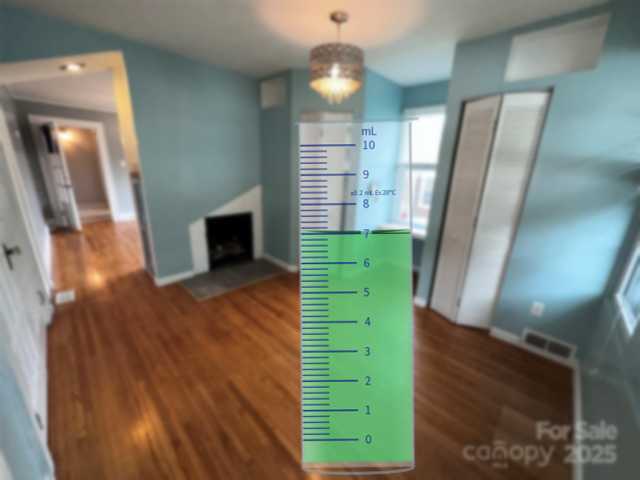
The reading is {"value": 7, "unit": "mL"}
